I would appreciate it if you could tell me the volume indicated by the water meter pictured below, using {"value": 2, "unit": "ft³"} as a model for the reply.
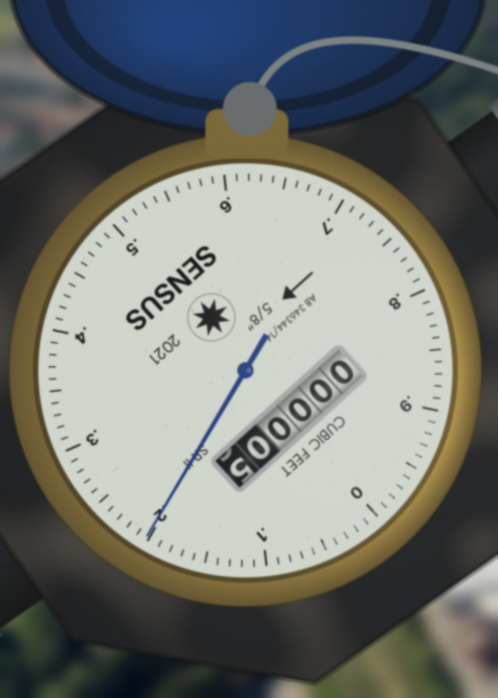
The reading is {"value": 5.20, "unit": "ft³"}
